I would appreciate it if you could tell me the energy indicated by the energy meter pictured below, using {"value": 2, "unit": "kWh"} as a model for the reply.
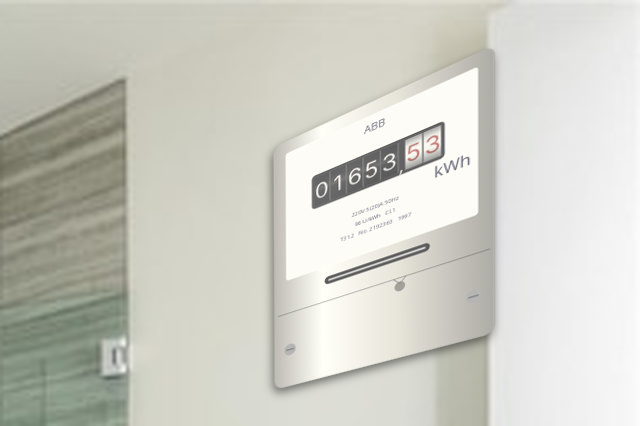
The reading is {"value": 1653.53, "unit": "kWh"}
